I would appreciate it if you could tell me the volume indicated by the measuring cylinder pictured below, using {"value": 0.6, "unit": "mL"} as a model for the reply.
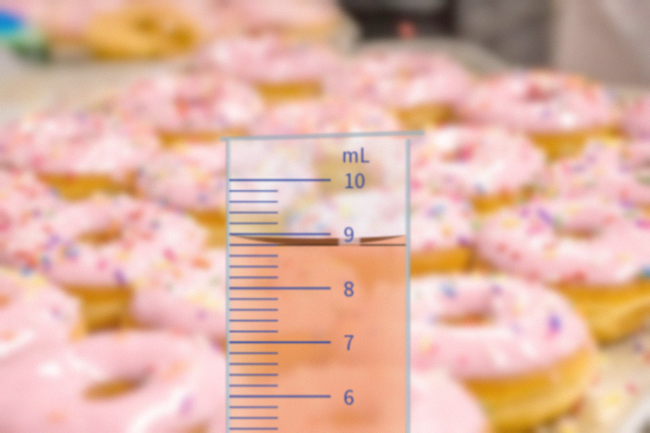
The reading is {"value": 8.8, "unit": "mL"}
